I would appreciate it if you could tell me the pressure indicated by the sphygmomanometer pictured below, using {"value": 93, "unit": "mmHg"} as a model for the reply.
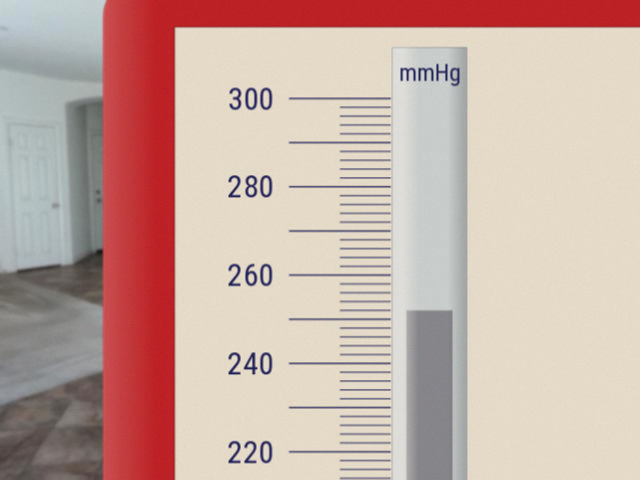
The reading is {"value": 252, "unit": "mmHg"}
